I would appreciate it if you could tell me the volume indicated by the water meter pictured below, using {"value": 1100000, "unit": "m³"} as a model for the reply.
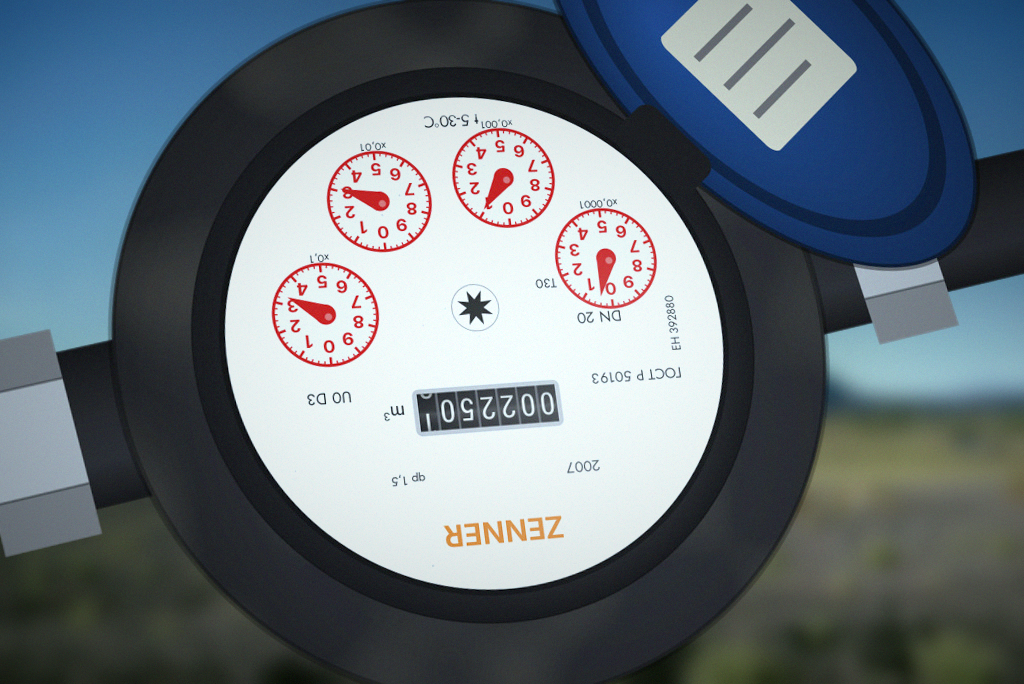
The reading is {"value": 22501.3310, "unit": "m³"}
